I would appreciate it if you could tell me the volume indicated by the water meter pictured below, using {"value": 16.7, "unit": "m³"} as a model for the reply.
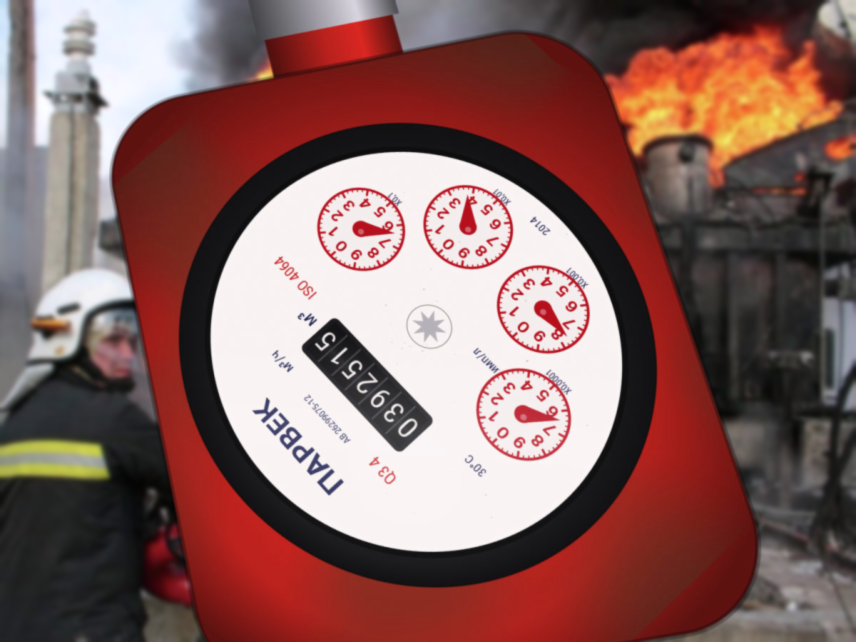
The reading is {"value": 392515.6376, "unit": "m³"}
